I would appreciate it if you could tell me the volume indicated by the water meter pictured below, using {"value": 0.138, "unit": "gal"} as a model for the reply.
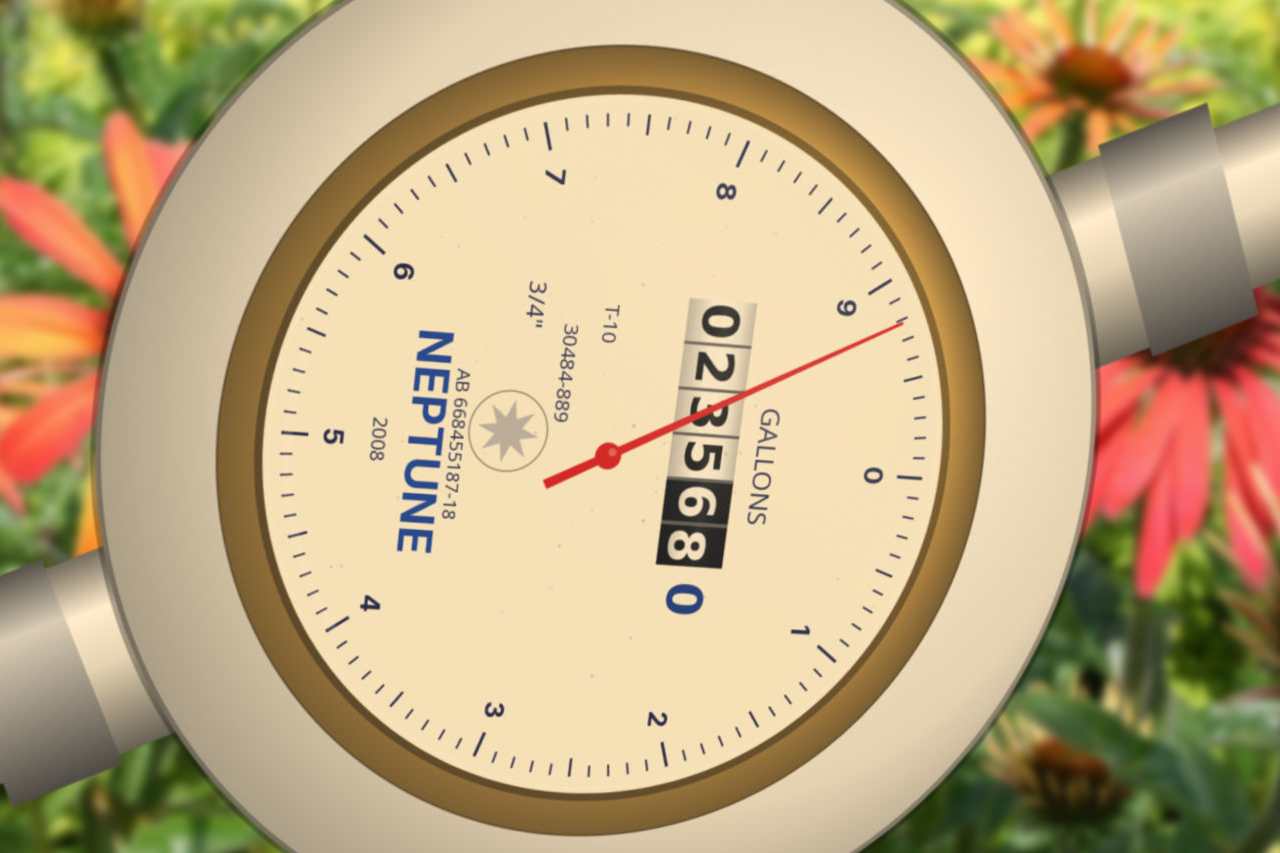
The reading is {"value": 235679.2, "unit": "gal"}
